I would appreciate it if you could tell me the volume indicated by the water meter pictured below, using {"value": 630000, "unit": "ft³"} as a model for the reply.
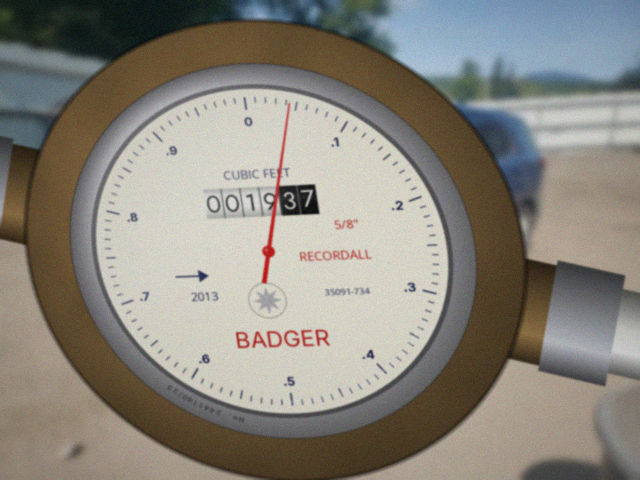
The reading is {"value": 1937.04, "unit": "ft³"}
